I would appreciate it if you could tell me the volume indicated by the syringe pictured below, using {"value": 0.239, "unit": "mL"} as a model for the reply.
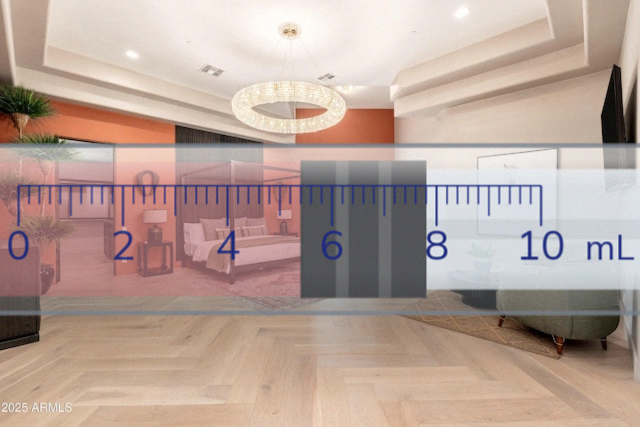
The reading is {"value": 5.4, "unit": "mL"}
